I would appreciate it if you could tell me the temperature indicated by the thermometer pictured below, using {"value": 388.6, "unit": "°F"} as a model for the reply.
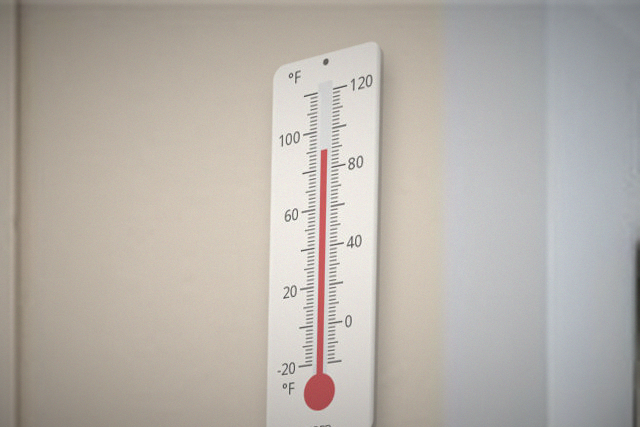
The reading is {"value": 90, "unit": "°F"}
